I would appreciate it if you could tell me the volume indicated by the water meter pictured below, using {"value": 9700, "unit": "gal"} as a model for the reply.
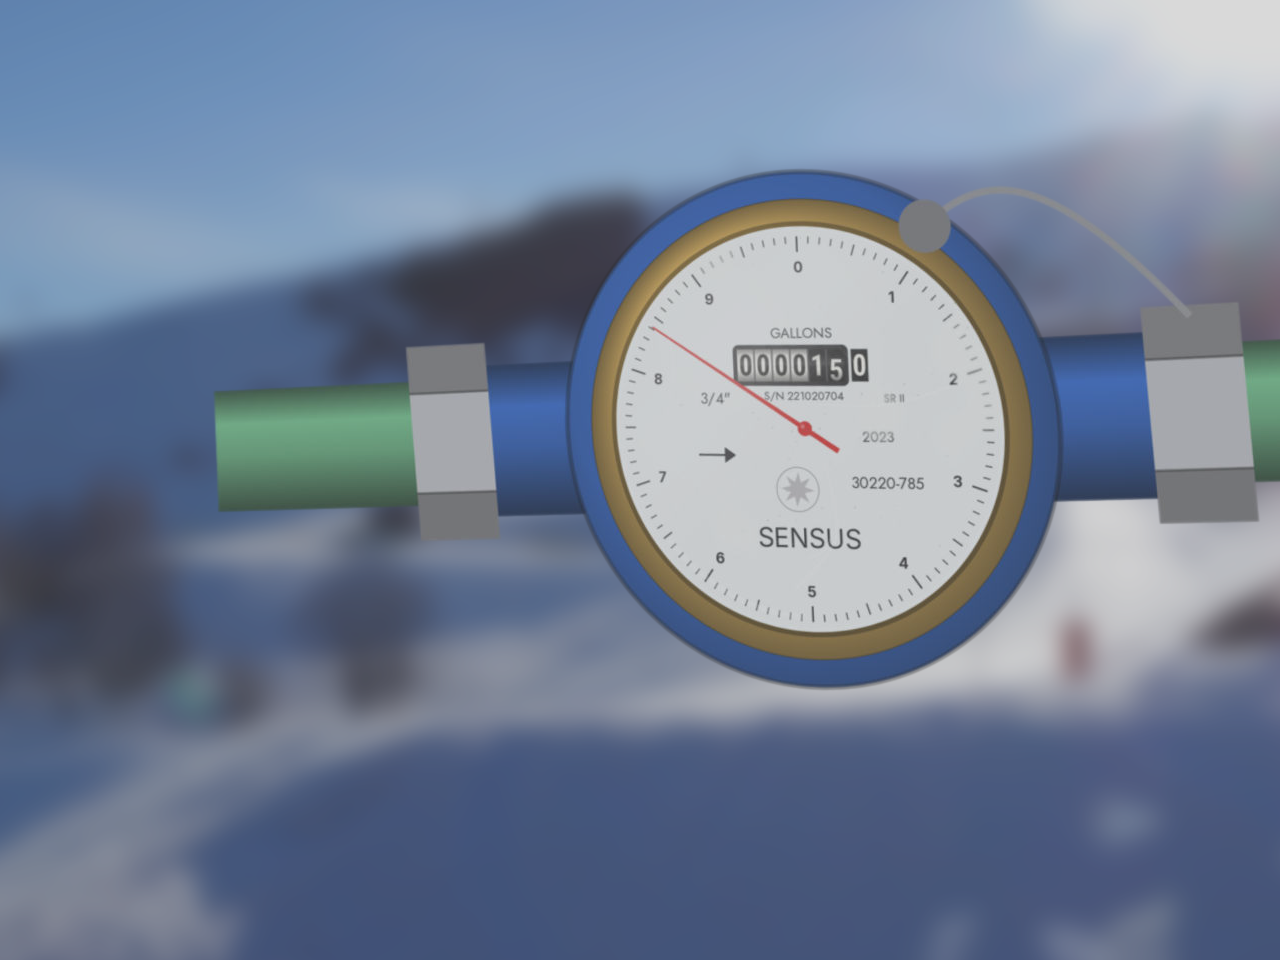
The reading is {"value": 148.4, "unit": "gal"}
